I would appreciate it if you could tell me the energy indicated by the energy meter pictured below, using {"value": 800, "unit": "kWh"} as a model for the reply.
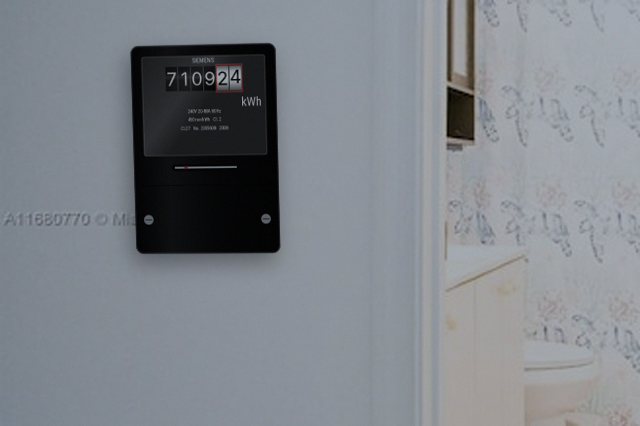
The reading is {"value": 7109.24, "unit": "kWh"}
